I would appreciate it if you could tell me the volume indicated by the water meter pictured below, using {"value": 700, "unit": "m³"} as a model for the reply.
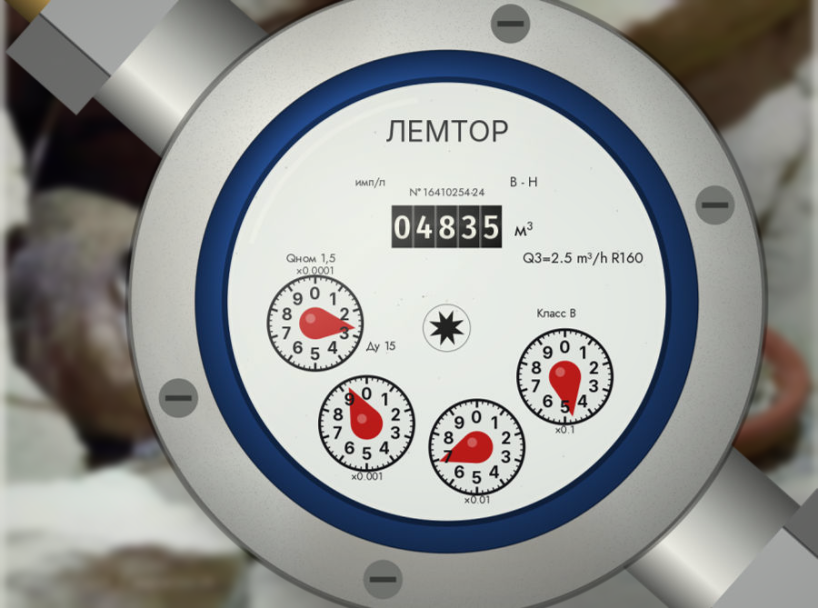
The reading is {"value": 4835.4692, "unit": "m³"}
